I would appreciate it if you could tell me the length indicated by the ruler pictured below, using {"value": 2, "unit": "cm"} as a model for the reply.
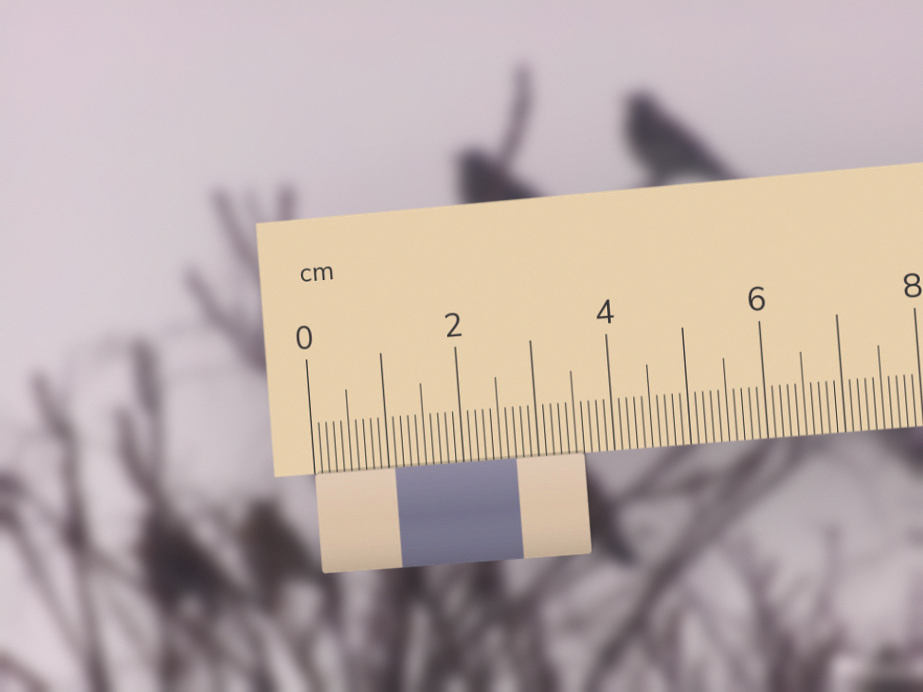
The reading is {"value": 3.6, "unit": "cm"}
